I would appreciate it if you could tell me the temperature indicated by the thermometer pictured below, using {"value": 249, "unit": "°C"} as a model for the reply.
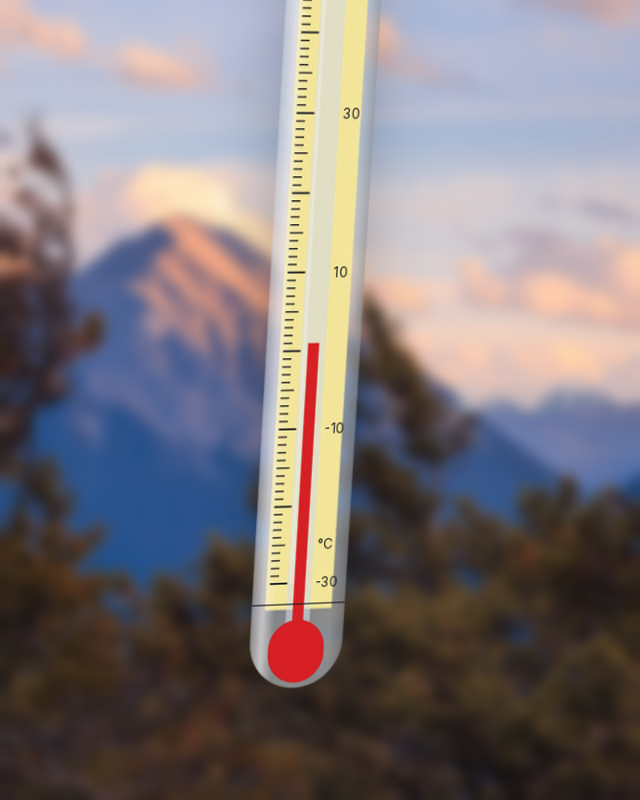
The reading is {"value": 1, "unit": "°C"}
